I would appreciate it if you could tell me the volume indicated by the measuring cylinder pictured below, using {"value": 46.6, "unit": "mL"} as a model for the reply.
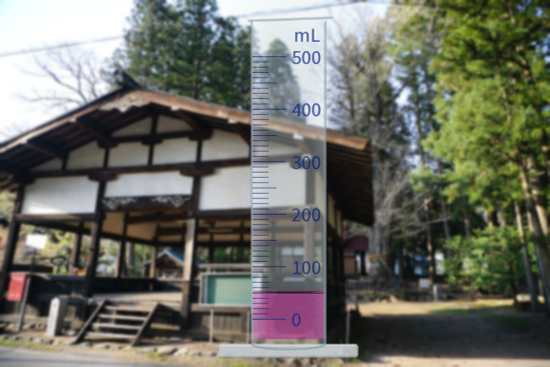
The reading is {"value": 50, "unit": "mL"}
